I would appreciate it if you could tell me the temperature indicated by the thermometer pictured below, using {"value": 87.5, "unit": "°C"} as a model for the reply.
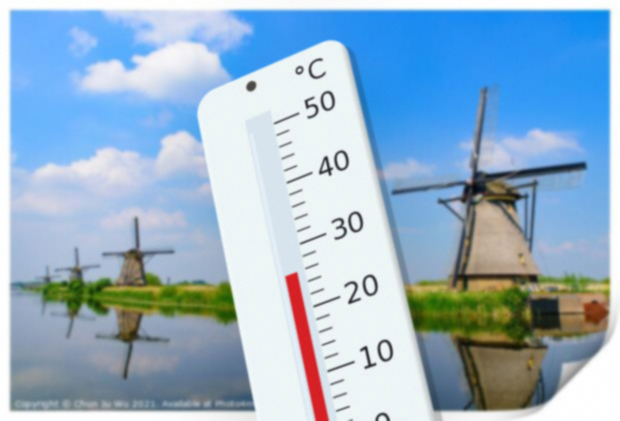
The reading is {"value": 26, "unit": "°C"}
